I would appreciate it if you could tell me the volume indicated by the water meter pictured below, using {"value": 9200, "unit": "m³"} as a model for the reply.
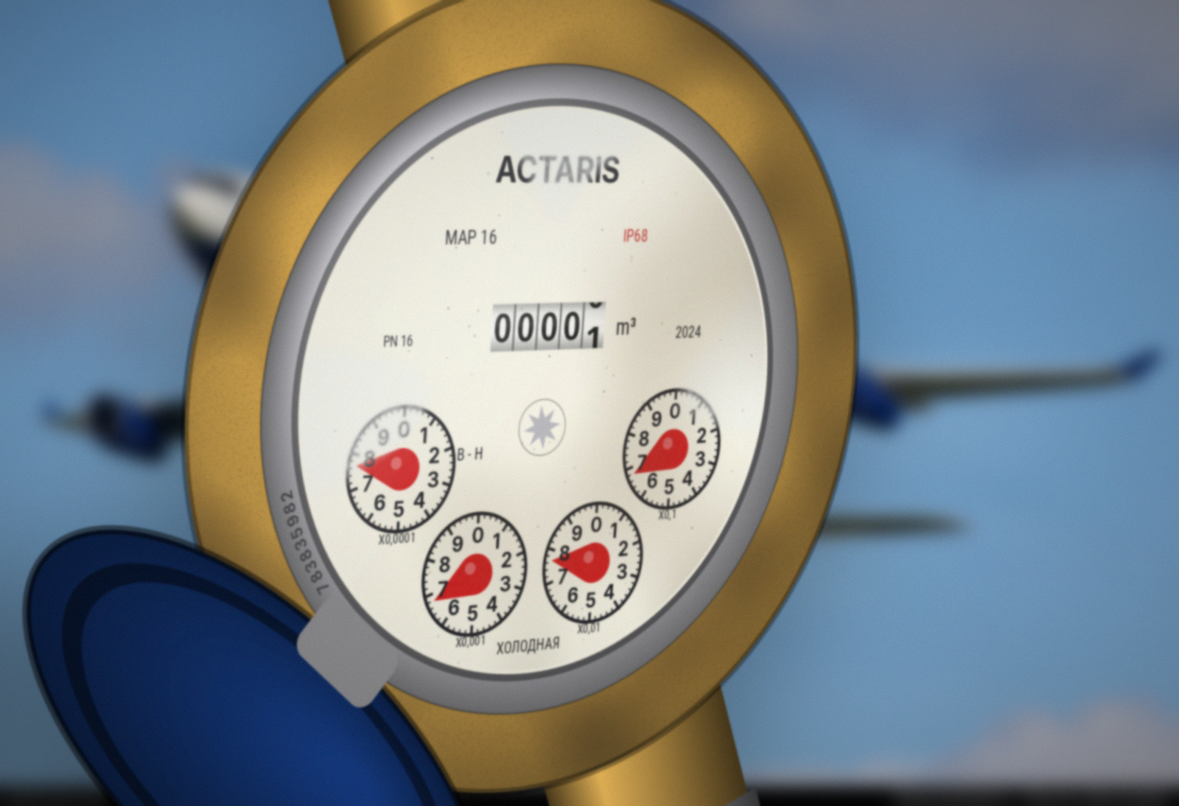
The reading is {"value": 0.6767, "unit": "m³"}
